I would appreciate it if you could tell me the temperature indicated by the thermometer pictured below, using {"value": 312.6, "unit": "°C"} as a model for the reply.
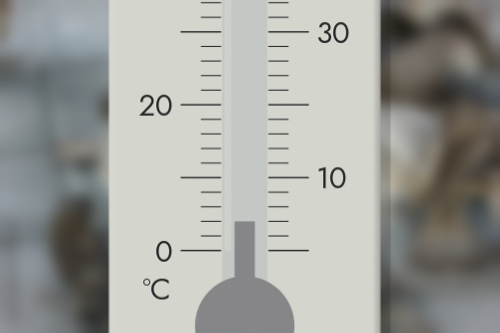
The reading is {"value": 4, "unit": "°C"}
